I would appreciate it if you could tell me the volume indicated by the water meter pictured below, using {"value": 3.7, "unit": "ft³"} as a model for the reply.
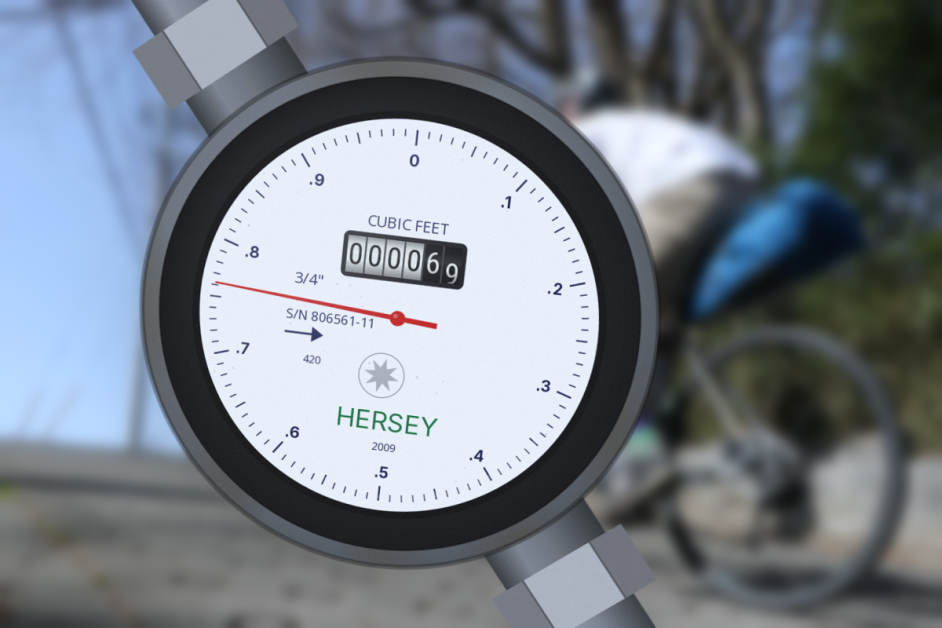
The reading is {"value": 68.76, "unit": "ft³"}
